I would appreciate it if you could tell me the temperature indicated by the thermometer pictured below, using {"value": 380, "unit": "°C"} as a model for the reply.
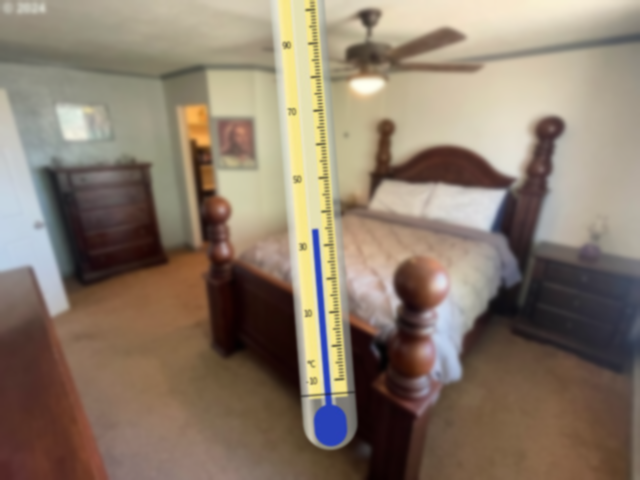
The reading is {"value": 35, "unit": "°C"}
